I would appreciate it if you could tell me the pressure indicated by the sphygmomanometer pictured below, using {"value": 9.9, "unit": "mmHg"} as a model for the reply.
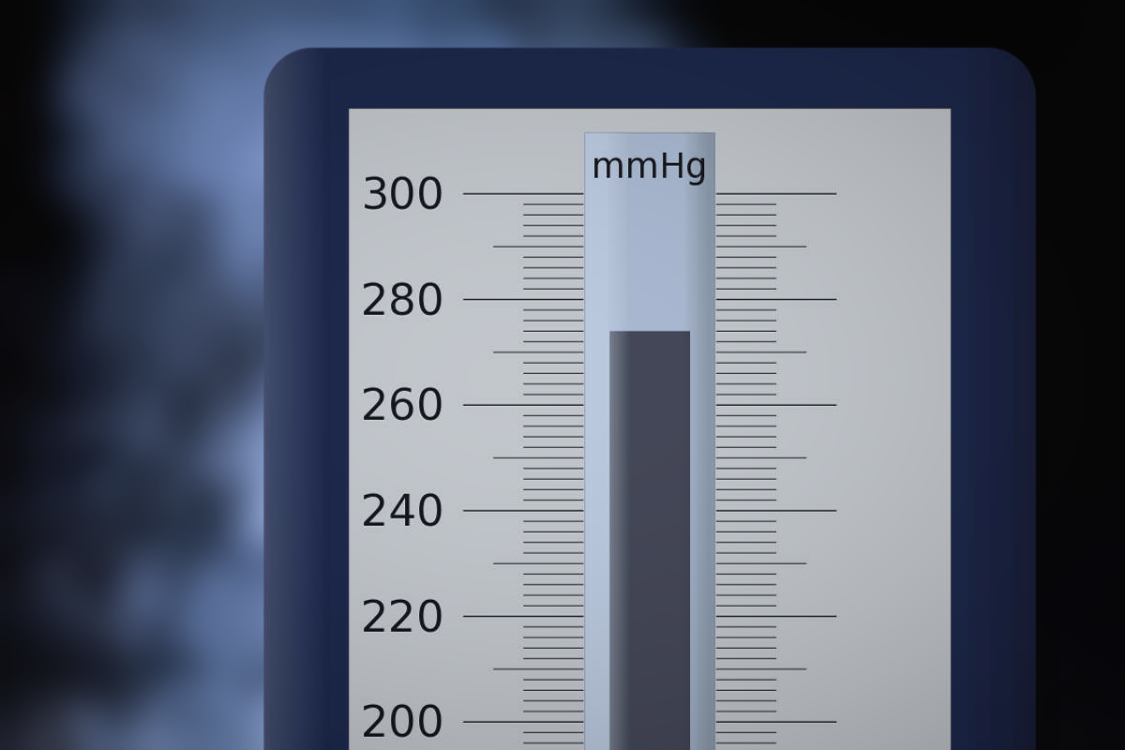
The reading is {"value": 274, "unit": "mmHg"}
